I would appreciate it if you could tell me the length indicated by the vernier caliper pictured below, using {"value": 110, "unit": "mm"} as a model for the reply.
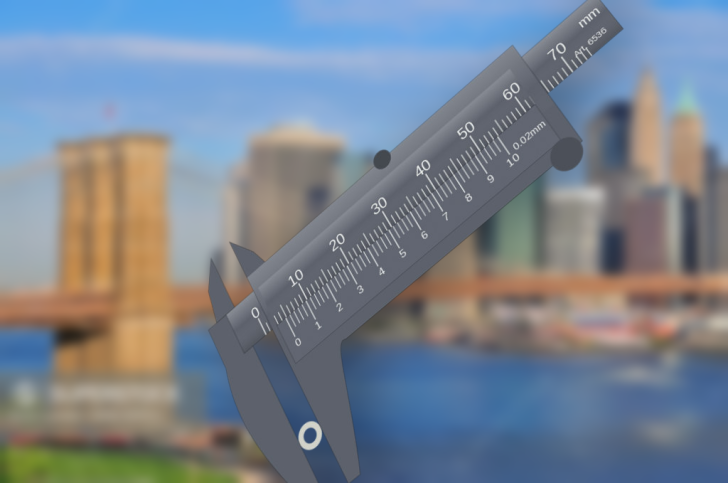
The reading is {"value": 4.8, "unit": "mm"}
